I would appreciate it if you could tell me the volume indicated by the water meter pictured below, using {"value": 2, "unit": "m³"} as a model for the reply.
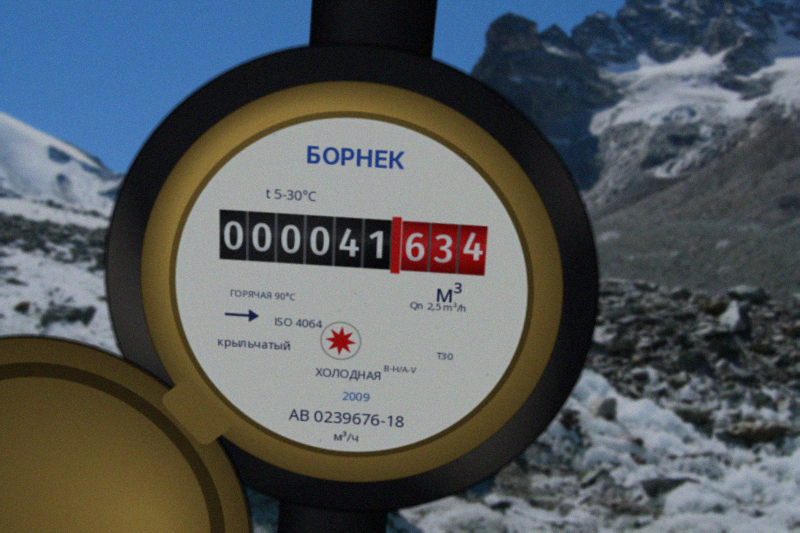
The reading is {"value": 41.634, "unit": "m³"}
